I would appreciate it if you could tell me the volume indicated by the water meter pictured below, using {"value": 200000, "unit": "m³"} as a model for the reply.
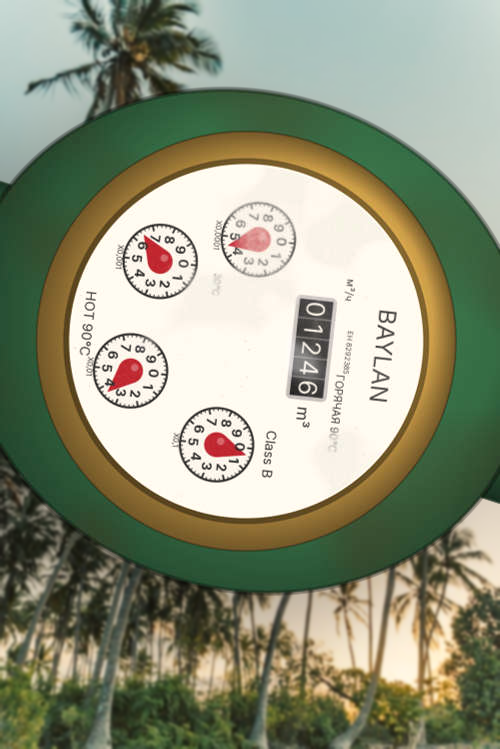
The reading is {"value": 1246.0364, "unit": "m³"}
